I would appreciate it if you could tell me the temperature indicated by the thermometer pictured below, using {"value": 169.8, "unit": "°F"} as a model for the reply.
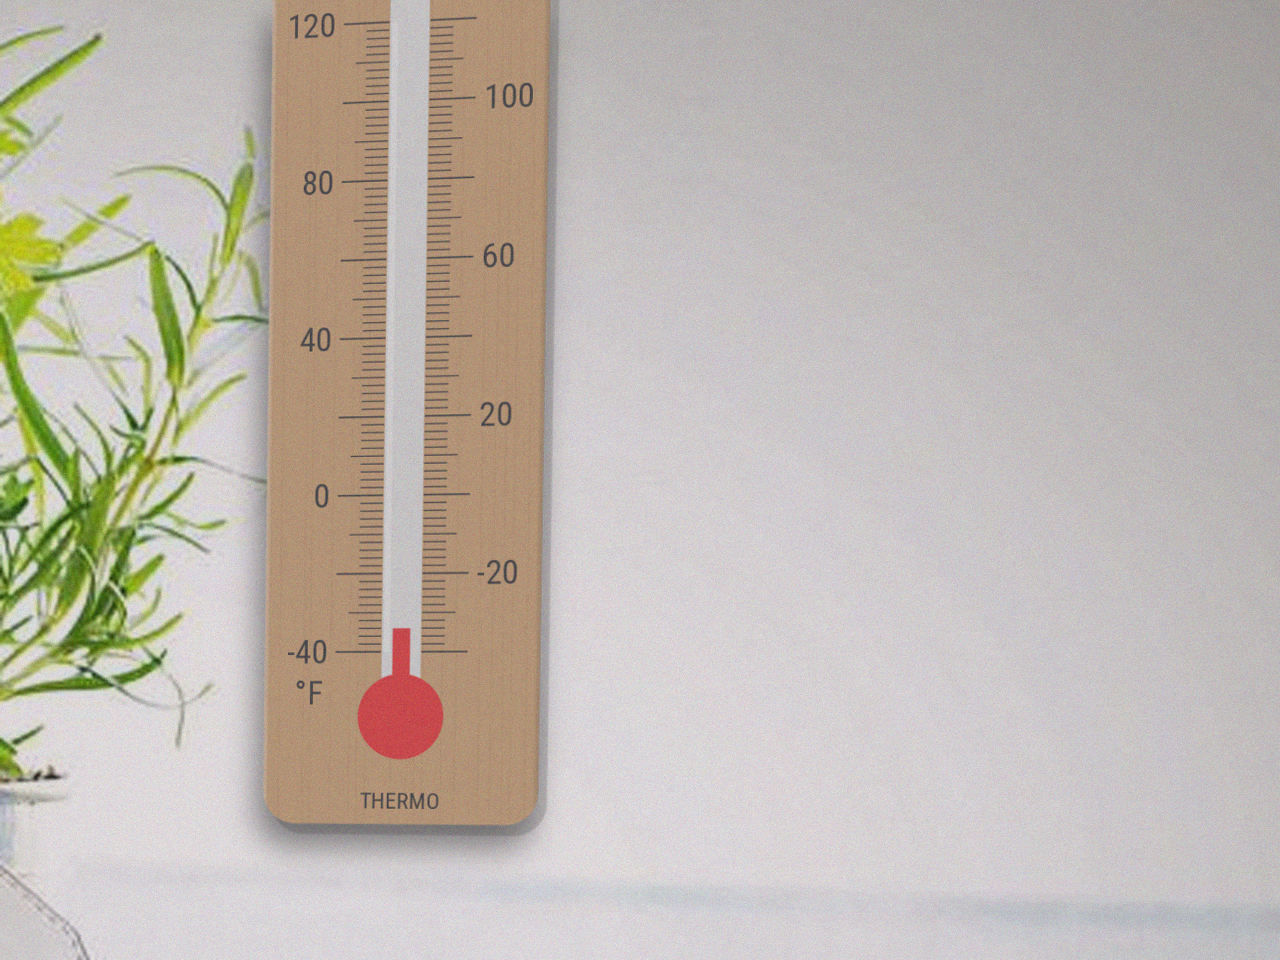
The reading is {"value": -34, "unit": "°F"}
